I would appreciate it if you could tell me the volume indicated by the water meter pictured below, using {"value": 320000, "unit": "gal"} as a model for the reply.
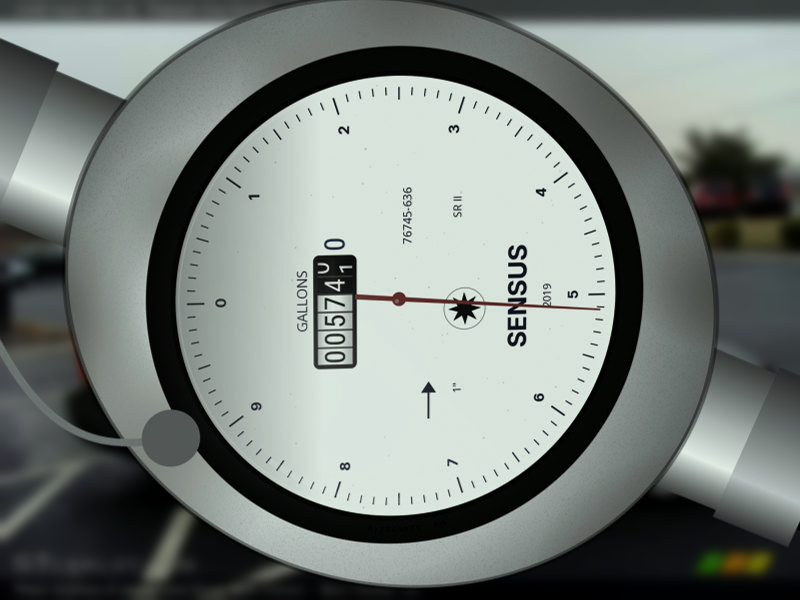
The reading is {"value": 57405.1, "unit": "gal"}
